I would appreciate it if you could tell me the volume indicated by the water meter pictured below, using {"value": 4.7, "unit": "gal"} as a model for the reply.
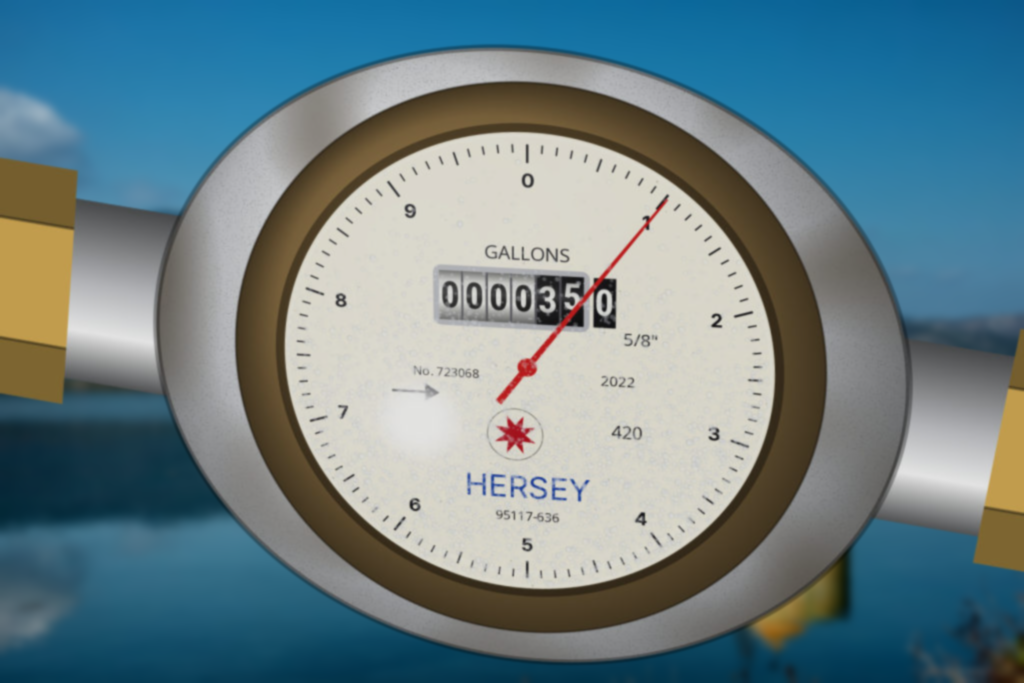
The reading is {"value": 351.0, "unit": "gal"}
